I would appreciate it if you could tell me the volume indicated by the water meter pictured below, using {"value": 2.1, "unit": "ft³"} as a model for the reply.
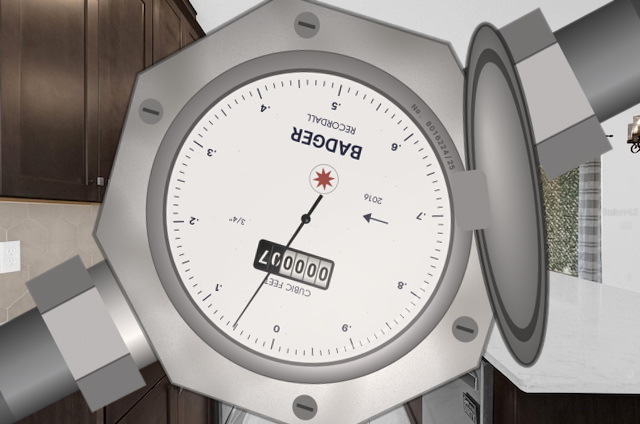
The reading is {"value": 7.05, "unit": "ft³"}
